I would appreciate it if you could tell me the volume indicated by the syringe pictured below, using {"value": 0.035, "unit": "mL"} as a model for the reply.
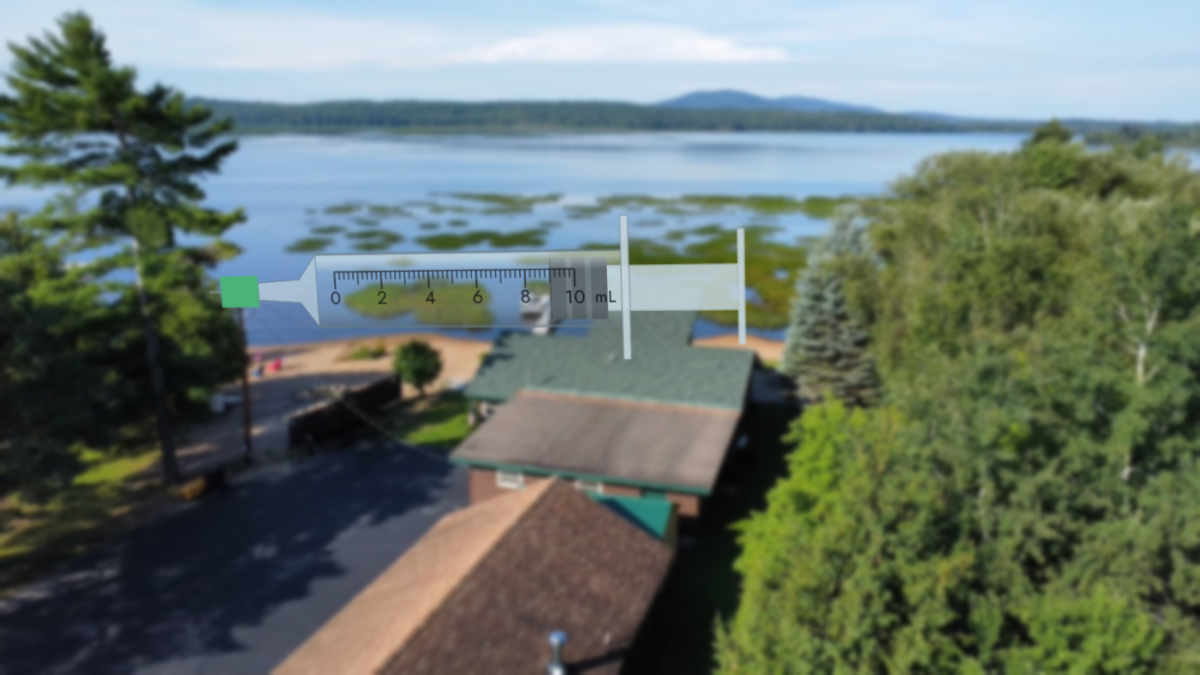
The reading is {"value": 9, "unit": "mL"}
